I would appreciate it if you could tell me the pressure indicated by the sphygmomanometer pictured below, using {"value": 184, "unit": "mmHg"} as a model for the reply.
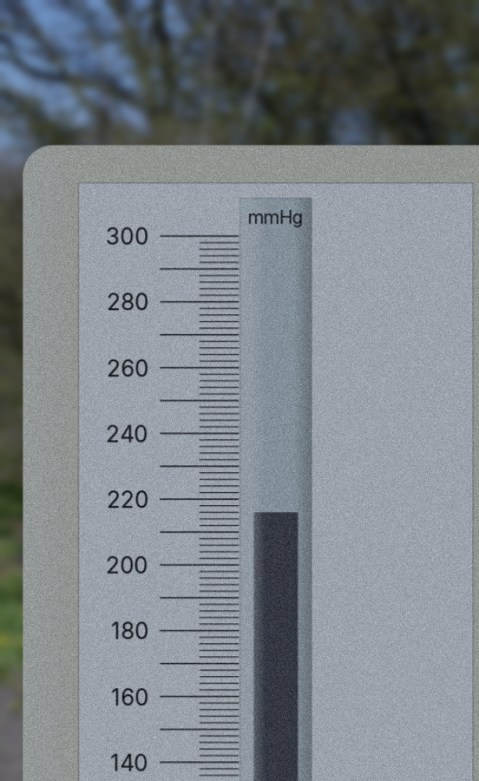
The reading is {"value": 216, "unit": "mmHg"}
